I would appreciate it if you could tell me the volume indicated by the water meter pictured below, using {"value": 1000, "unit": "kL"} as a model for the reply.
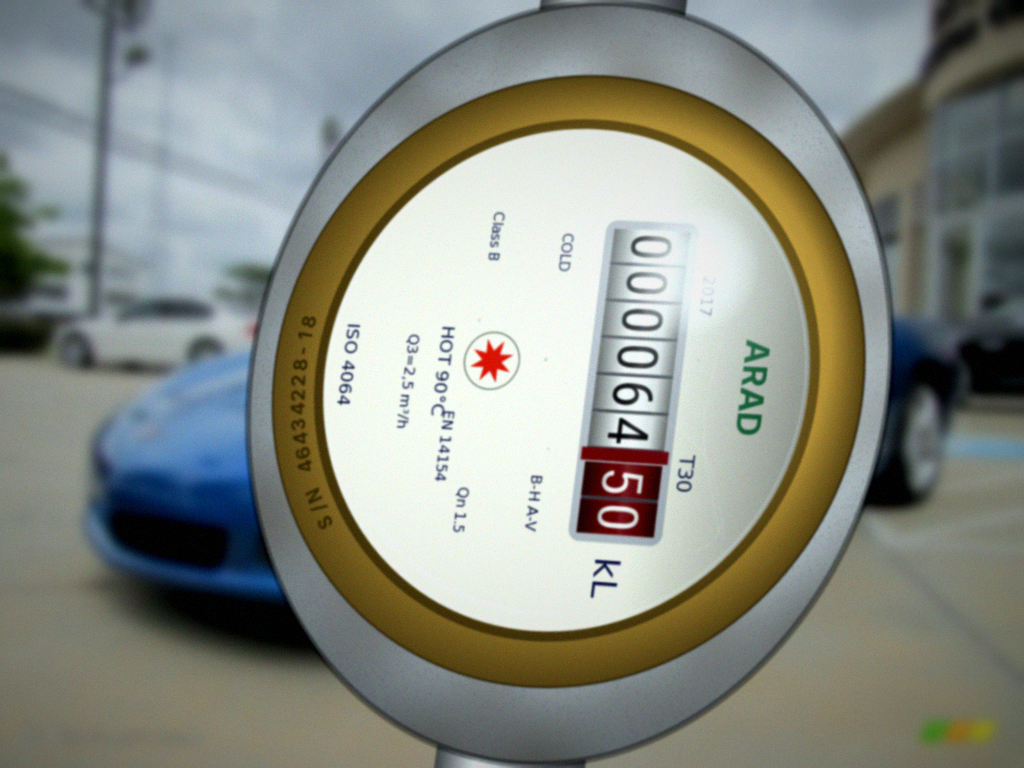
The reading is {"value": 64.50, "unit": "kL"}
